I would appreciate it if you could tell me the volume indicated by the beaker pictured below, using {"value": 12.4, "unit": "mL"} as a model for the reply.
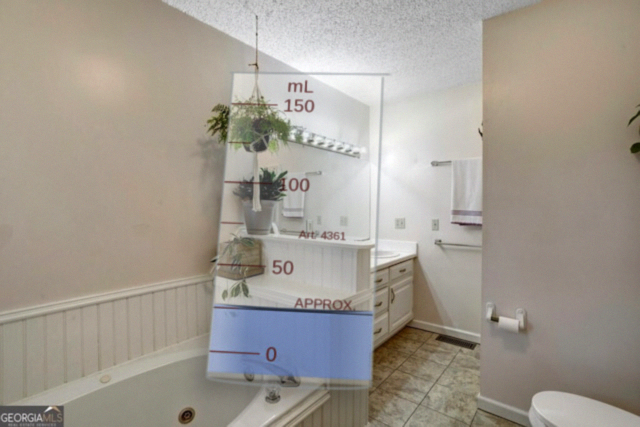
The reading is {"value": 25, "unit": "mL"}
